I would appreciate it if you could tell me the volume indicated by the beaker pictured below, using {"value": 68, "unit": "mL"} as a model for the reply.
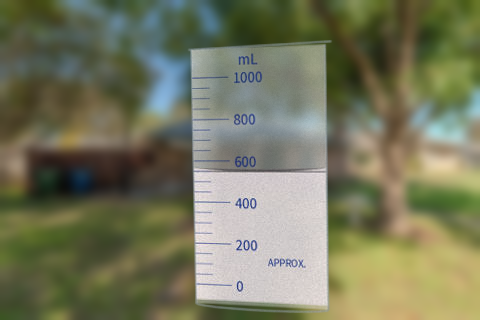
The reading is {"value": 550, "unit": "mL"}
